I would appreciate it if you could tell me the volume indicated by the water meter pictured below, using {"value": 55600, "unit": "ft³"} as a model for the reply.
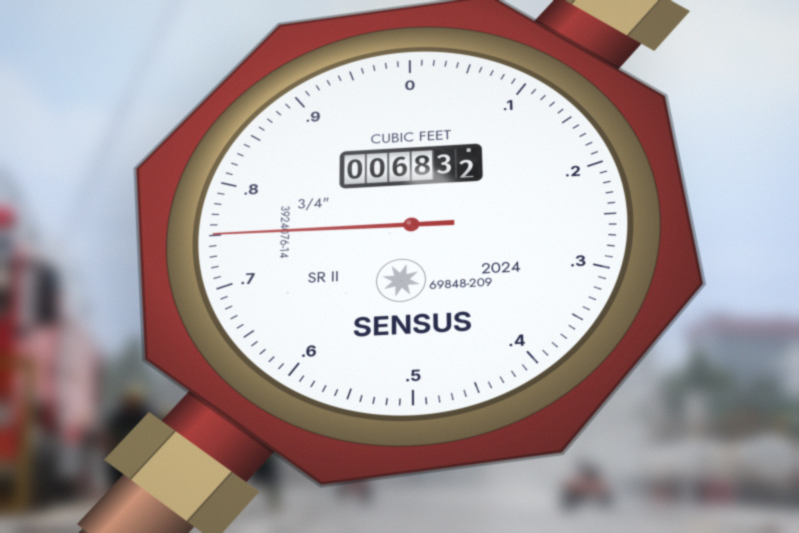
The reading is {"value": 6831.75, "unit": "ft³"}
